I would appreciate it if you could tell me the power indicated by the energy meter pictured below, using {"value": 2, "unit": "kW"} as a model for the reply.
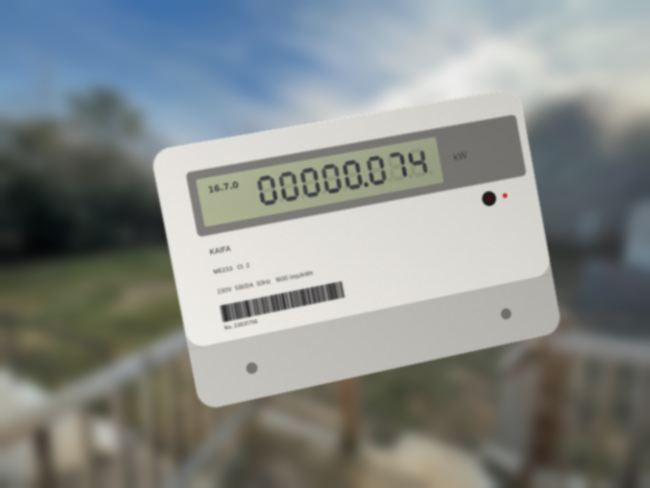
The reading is {"value": 0.074, "unit": "kW"}
